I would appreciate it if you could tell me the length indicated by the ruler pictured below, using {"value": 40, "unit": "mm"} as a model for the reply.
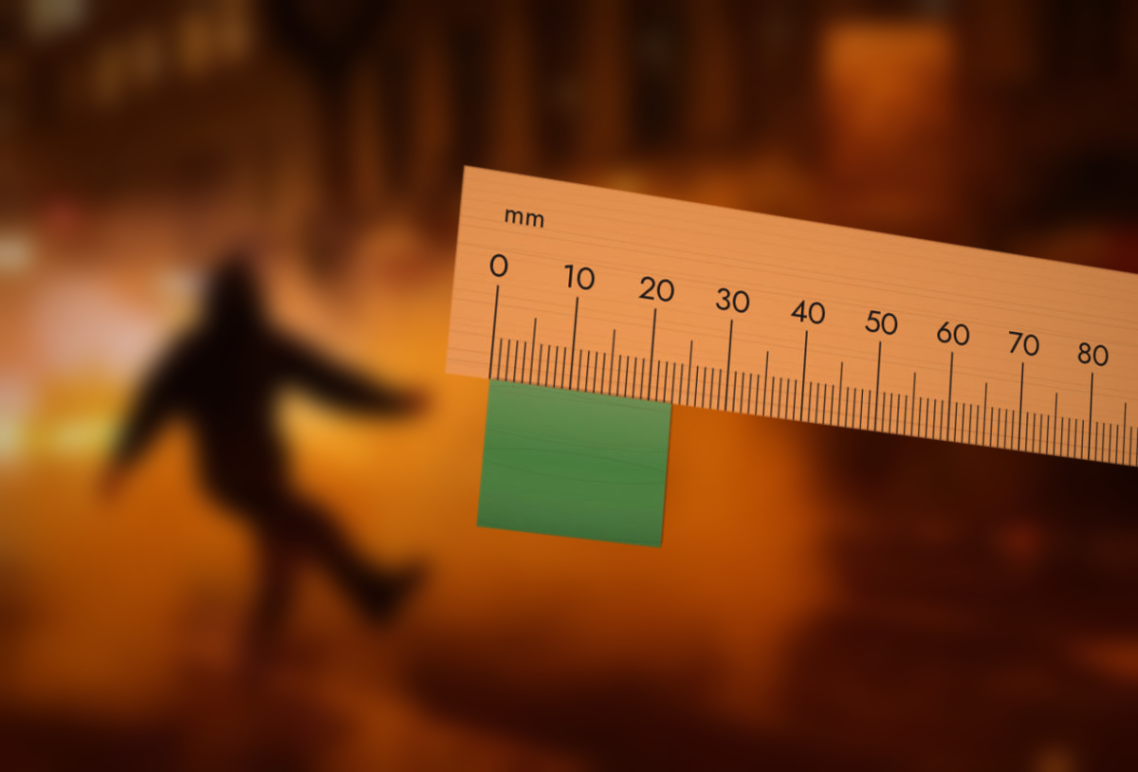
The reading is {"value": 23, "unit": "mm"}
